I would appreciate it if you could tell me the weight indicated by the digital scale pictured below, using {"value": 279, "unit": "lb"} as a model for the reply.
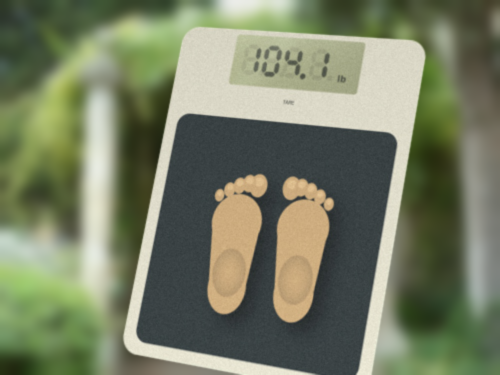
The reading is {"value": 104.1, "unit": "lb"}
